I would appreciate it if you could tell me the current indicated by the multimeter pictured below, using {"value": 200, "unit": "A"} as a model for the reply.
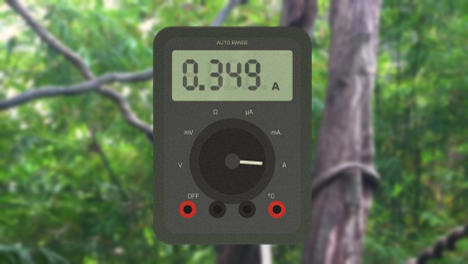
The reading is {"value": 0.349, "unit": "A"}
